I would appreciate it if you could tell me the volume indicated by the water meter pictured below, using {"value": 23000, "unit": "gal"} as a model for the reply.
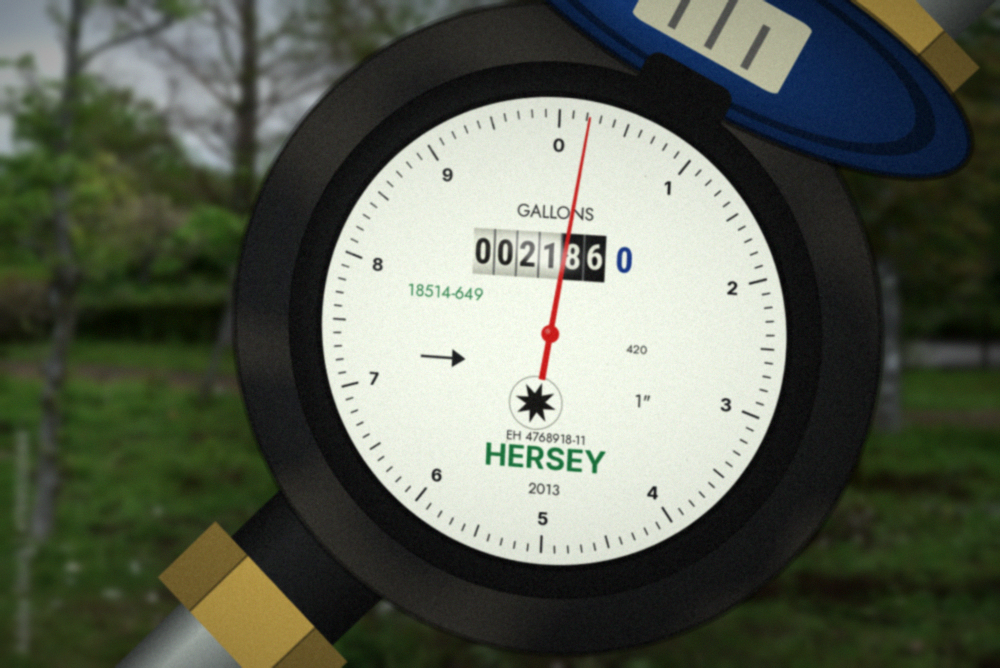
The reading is {"value": 21860.2, "unit": "gal"}
